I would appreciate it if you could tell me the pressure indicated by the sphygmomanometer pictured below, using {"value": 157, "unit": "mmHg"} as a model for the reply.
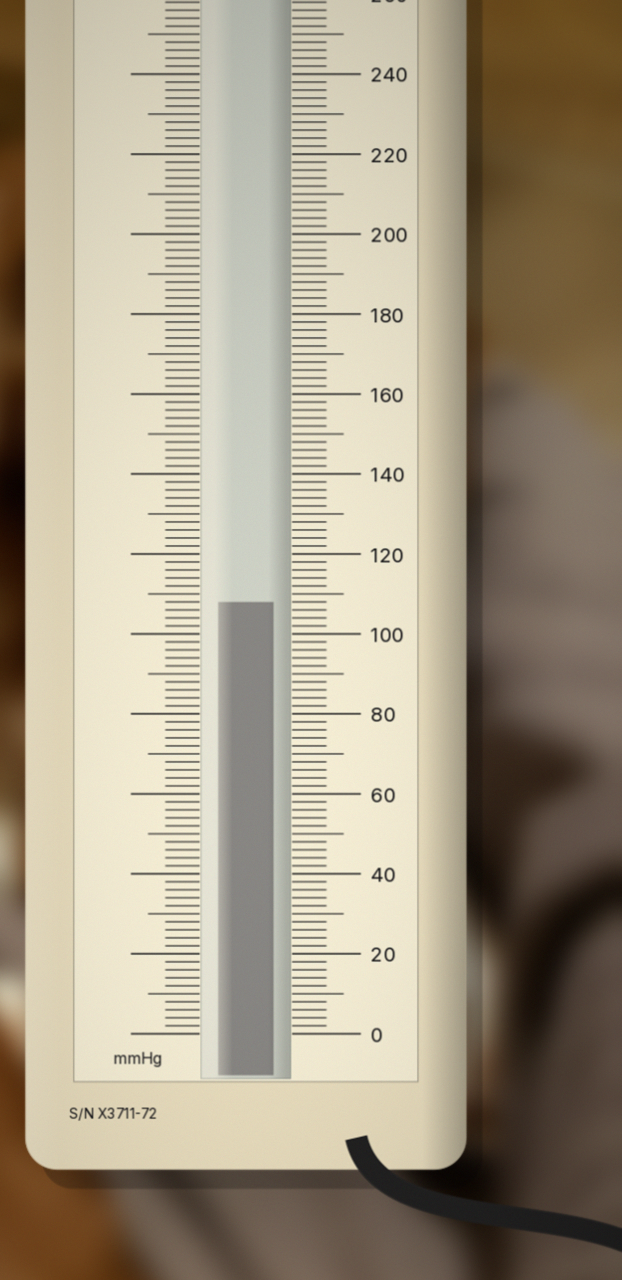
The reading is {"value": 108, "unit": "mmHg"}
